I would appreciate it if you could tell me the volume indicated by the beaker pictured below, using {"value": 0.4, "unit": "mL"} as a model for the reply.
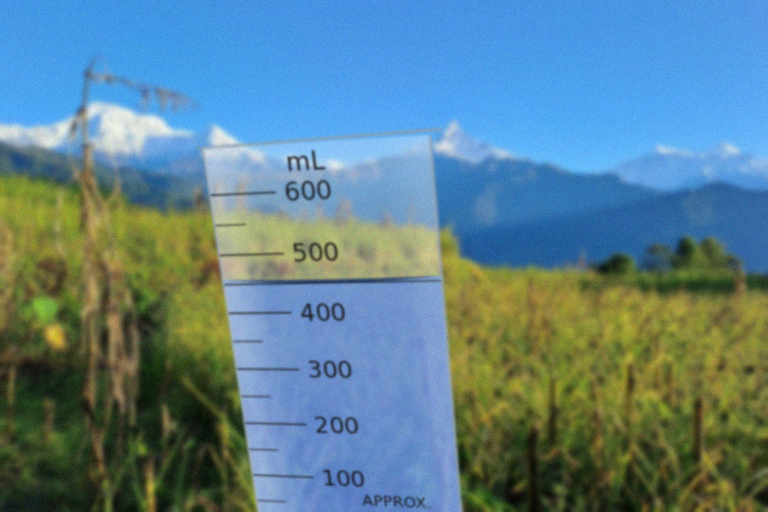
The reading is {"value": 450, "unit": "mL"}
